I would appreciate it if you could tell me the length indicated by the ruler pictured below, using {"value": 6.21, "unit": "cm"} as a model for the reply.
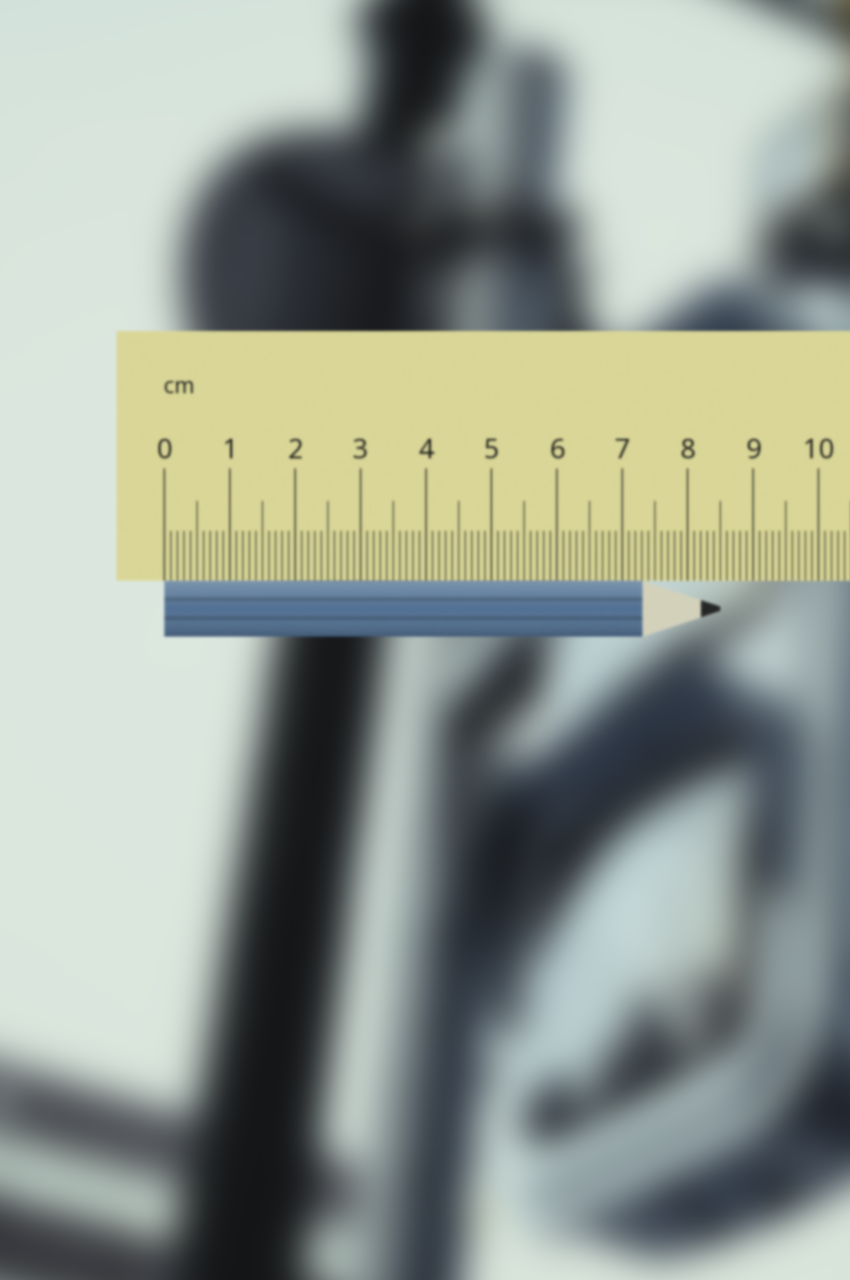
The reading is {"value": 8.5, "unit": "cm"}
